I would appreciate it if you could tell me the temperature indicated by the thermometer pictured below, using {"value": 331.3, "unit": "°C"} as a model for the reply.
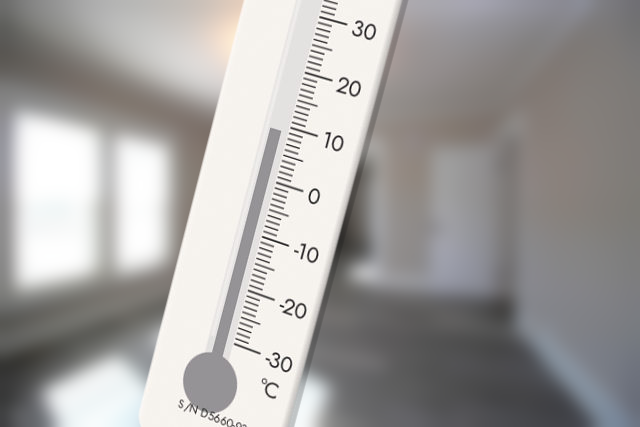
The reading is {"value": 9, "unit": "°C"}
